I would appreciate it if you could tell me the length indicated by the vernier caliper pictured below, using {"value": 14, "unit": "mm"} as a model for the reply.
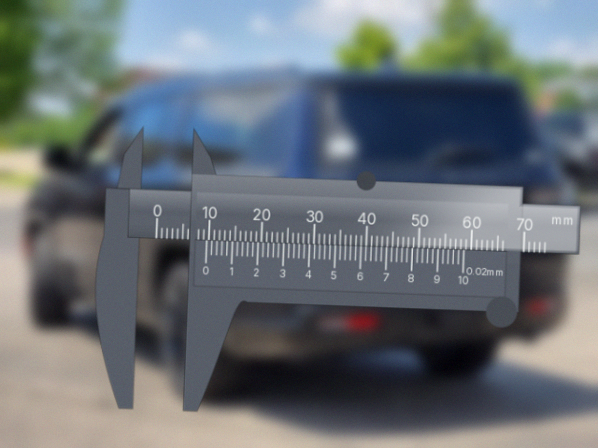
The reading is {"value": 9.6, "unit": "mm"}
